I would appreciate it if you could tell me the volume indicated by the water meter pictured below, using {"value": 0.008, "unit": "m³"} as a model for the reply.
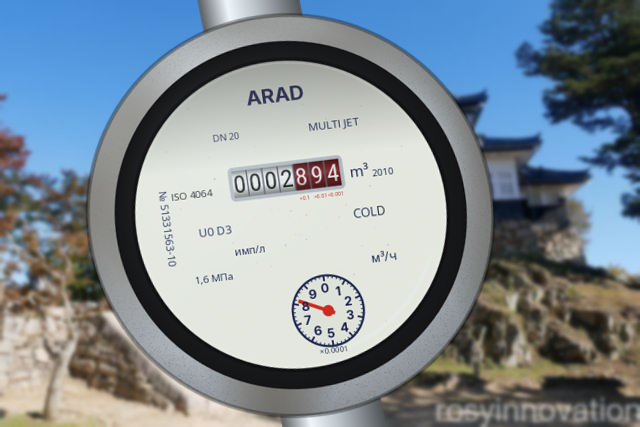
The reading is {"value": 2.8948, "unit": "m³"}
